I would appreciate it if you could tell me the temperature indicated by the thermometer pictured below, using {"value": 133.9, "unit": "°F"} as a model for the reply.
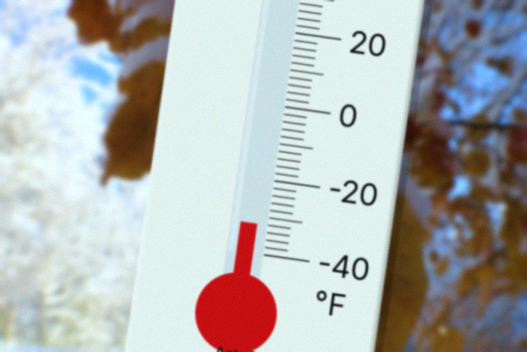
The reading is {"value": -32, "unit": "°F"}
